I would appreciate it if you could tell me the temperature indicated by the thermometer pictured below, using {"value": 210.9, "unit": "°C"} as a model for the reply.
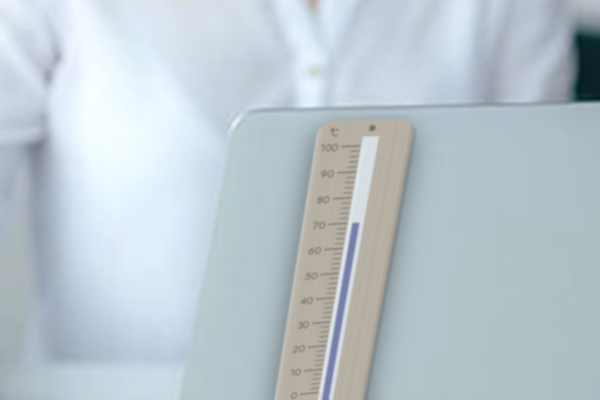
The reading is {"value": 70, "unit": "°C"}
